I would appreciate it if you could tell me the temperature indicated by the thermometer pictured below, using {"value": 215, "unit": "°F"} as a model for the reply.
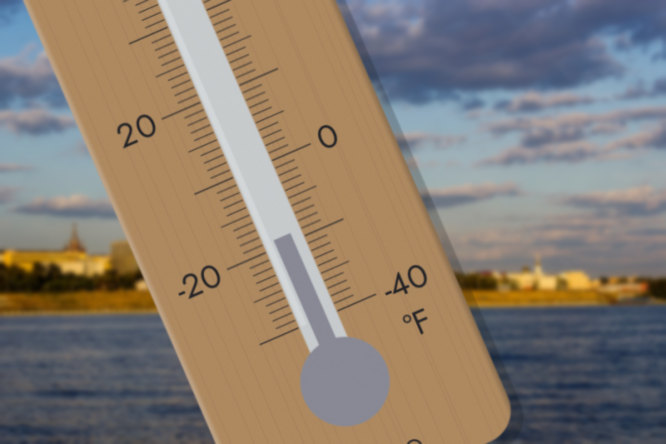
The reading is {"value": -18, "unit": "°F"}
